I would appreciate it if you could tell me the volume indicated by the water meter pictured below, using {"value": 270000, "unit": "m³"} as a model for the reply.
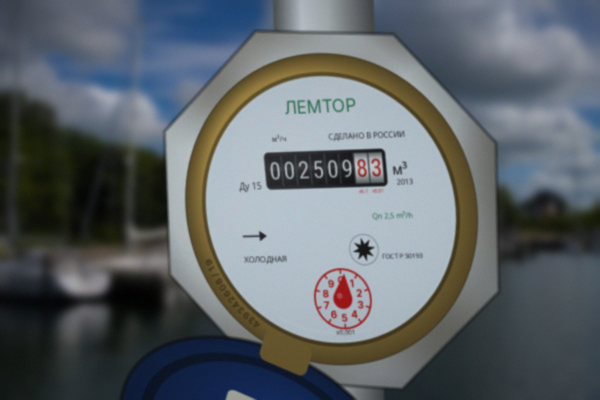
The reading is {"value": 2509.830, "unit": "m³"}
